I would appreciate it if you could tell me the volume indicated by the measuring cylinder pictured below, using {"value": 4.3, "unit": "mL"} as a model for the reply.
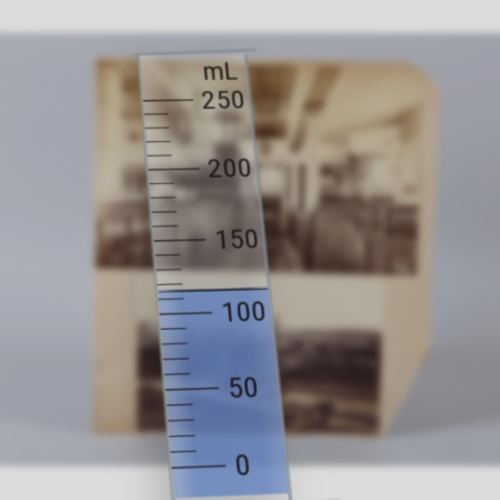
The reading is {"value": 115, "unit": "mL"}
